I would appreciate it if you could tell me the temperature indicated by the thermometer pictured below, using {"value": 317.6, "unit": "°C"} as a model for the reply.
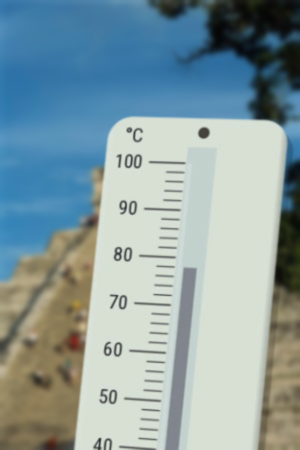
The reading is {"value": 78, "unit": "°C"}
